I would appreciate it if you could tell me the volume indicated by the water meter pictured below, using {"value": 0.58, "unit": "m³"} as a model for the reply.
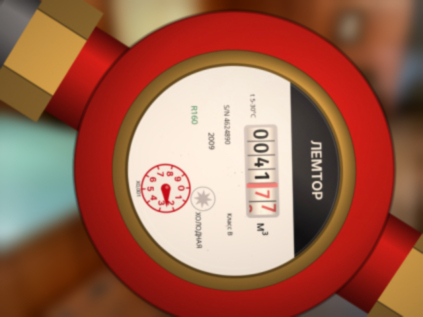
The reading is {"value": 41.772, "unit": "m³"}
